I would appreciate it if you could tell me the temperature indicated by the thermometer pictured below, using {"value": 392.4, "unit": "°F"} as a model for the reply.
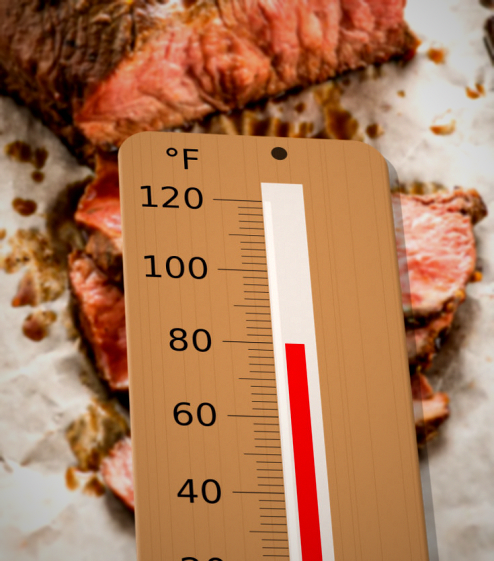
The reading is {"value": 80, "unit": "°F"}
